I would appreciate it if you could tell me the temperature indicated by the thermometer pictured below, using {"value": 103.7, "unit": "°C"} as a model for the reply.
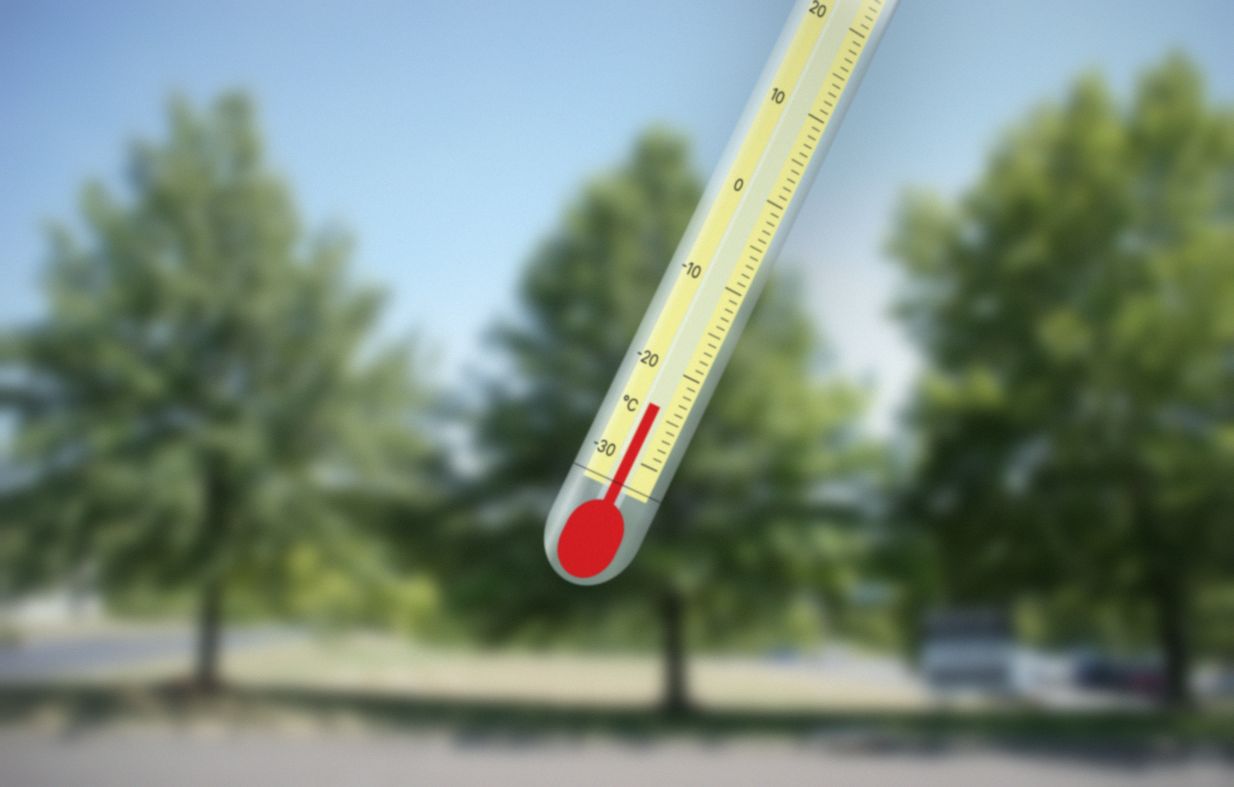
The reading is {"value": -24, "unit": "°C"}
